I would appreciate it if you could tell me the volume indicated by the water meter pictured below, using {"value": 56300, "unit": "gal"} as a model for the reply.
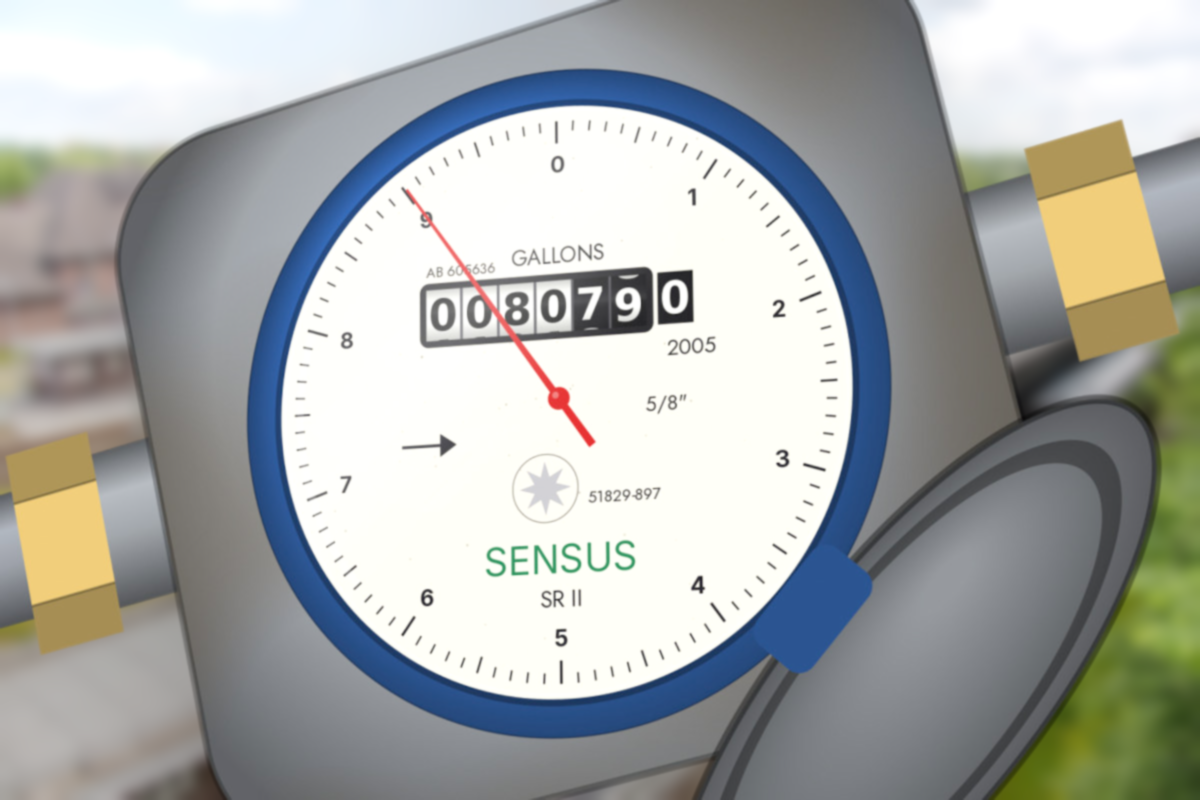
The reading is {"value": 80789.0, "unit": "gal"}
